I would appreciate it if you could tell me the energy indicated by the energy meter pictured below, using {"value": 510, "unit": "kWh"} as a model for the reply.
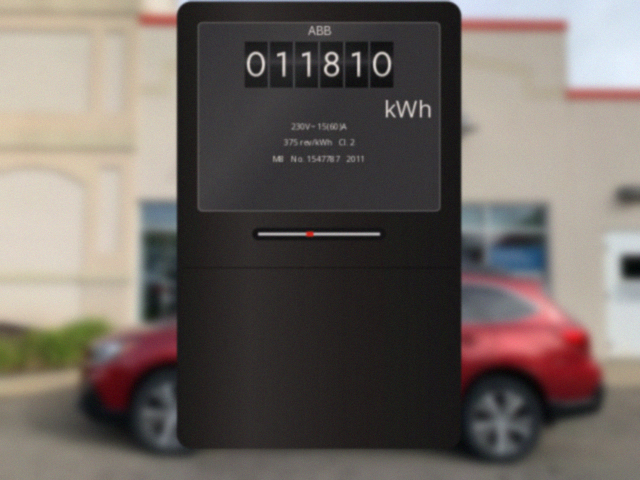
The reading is {"value": 11810, "unit": "kWh"}
